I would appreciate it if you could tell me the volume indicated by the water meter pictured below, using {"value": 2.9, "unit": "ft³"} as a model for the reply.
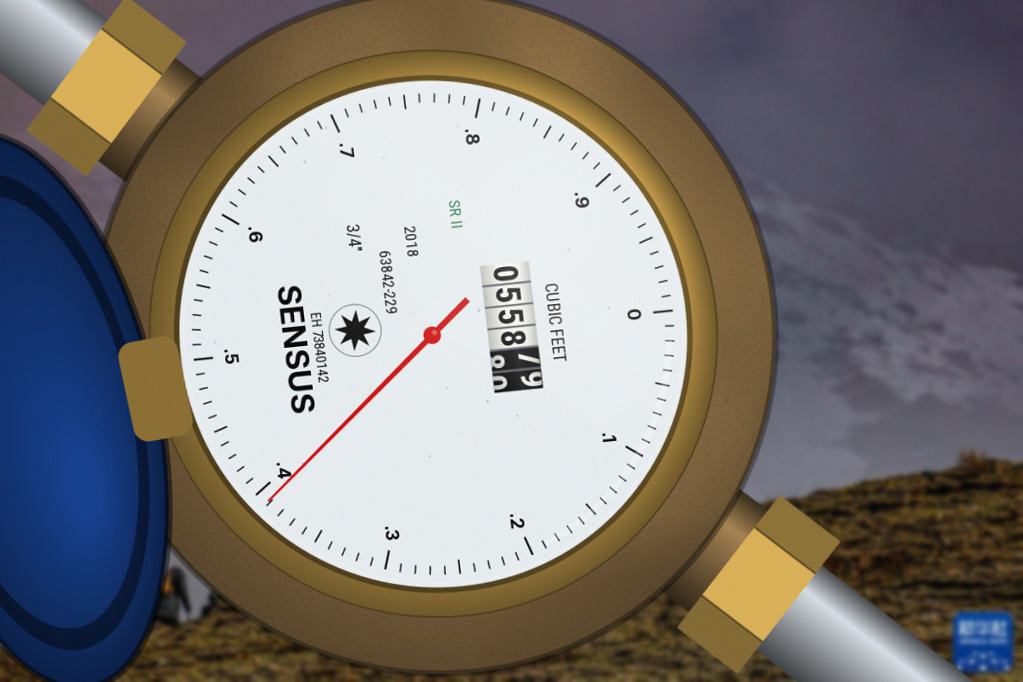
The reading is {"value": 55879.39, "unit": "ft³"}
